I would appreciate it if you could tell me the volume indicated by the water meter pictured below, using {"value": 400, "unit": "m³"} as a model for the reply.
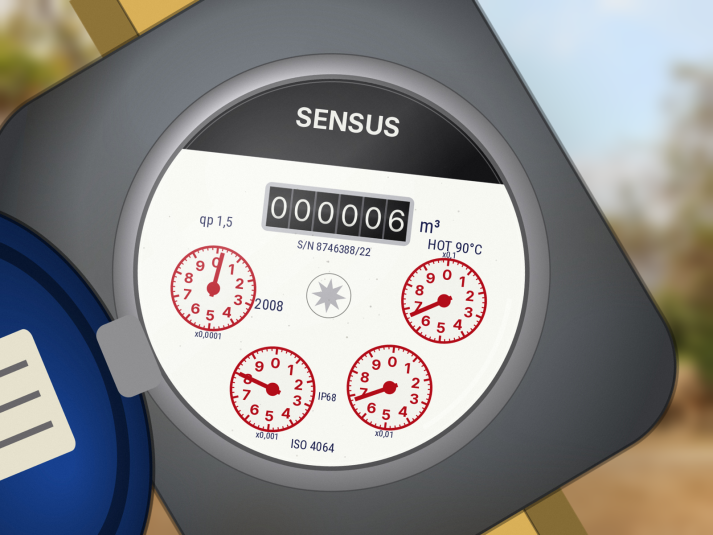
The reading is {"value": 6.6680, "unit": "m³"}
